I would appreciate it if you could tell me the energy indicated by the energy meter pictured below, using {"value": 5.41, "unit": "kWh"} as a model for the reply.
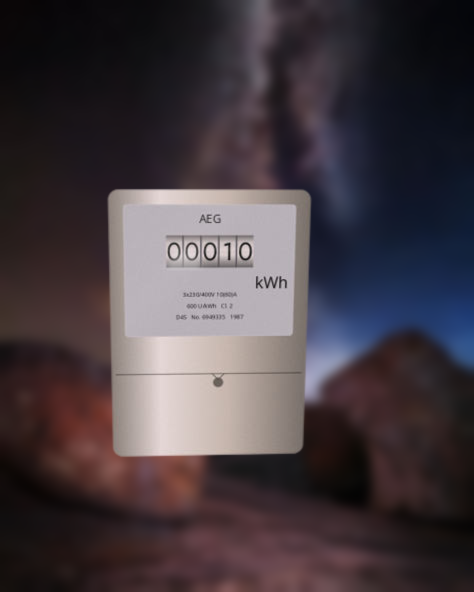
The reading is {"value": 10, "unit": "kWh"}
